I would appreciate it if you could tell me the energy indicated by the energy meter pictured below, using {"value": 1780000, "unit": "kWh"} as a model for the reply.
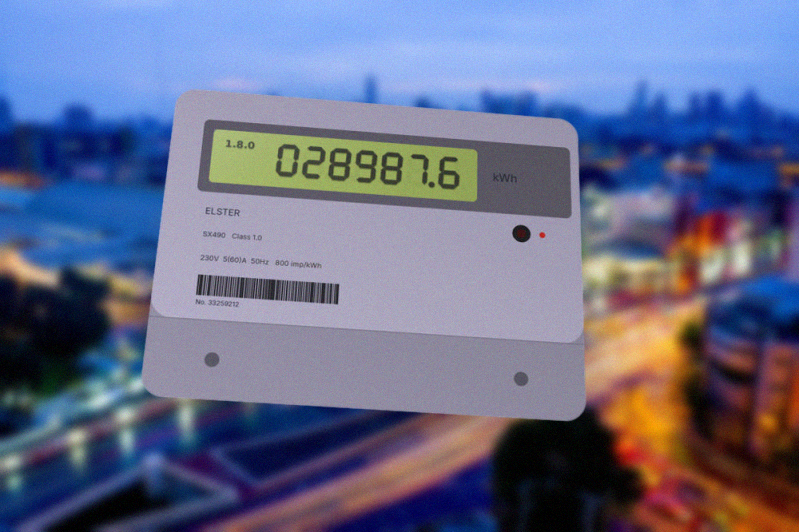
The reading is {"value": 28987.6, "unit": "kWh"}
